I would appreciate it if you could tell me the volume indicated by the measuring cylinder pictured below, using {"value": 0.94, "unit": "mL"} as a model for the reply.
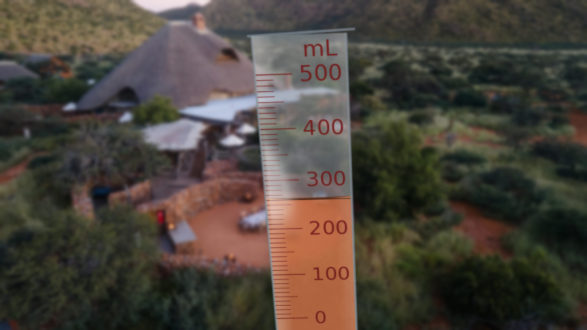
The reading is {"value": 260, "unit": "mL"}
